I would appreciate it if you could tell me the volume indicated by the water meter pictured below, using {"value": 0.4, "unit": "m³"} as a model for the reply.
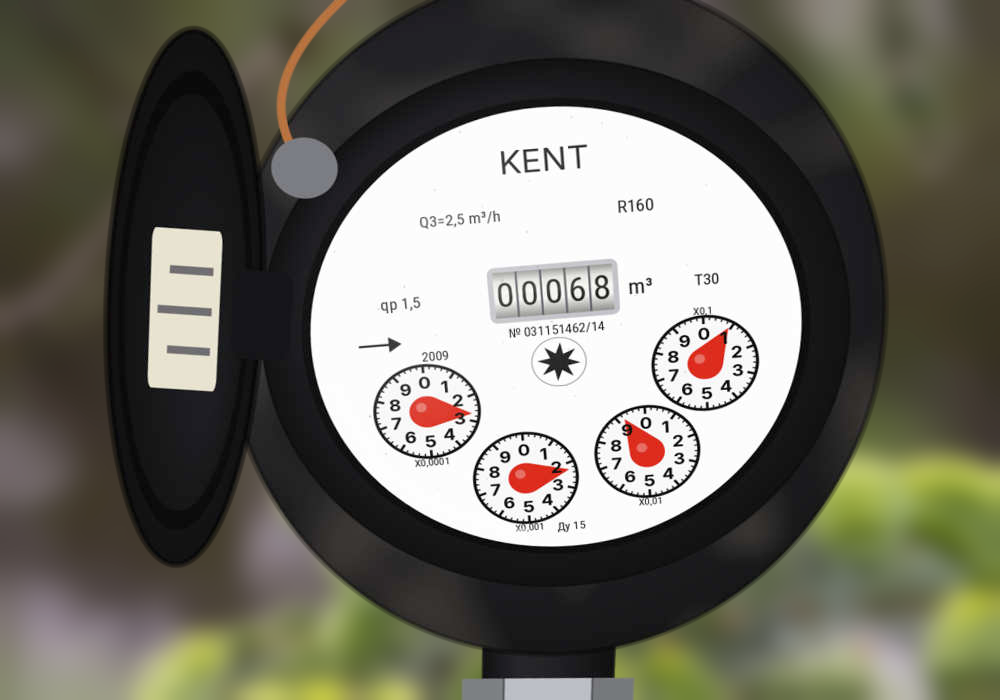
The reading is {"value": 68.0922, "unit": "m³"}
